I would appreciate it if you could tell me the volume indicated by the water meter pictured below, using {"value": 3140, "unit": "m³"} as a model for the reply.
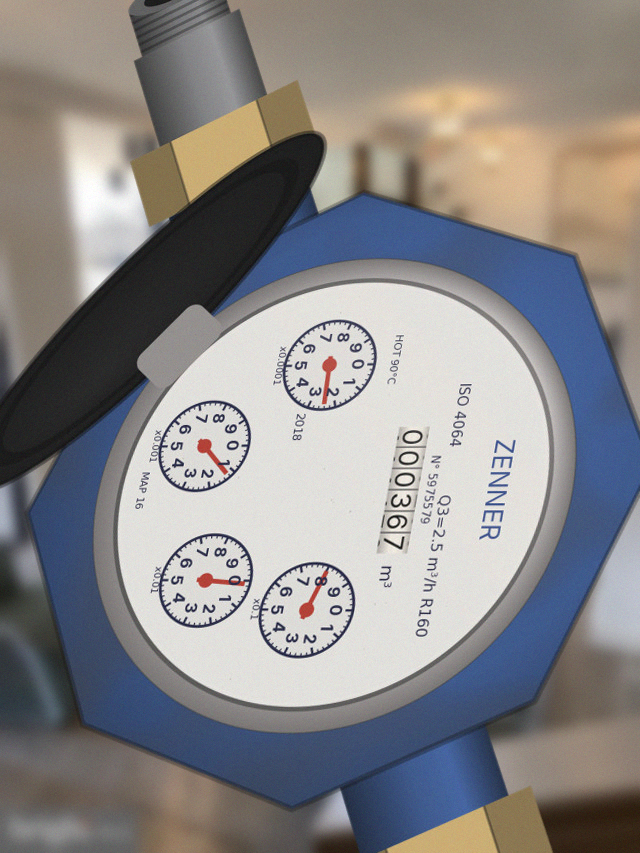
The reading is {"value": 367.8012, "unit": "m³"}
